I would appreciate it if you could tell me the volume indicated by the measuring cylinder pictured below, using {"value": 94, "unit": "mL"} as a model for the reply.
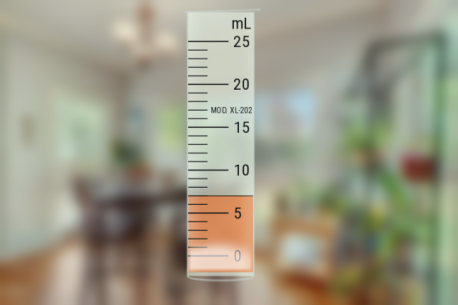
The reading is {"value": 7, "unit": "mL"}
